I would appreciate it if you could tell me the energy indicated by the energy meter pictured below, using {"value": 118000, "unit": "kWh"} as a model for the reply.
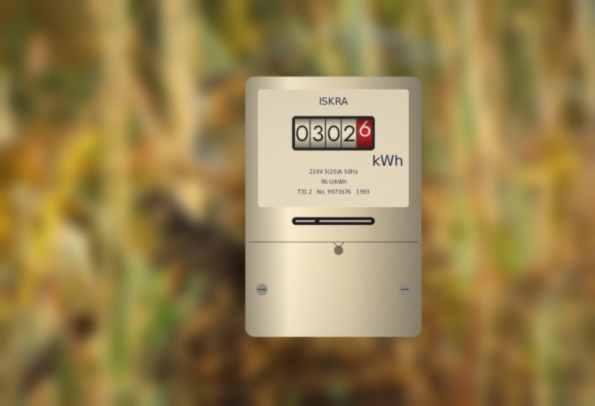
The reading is {"value": 302.6, "unit": "kWh"}
